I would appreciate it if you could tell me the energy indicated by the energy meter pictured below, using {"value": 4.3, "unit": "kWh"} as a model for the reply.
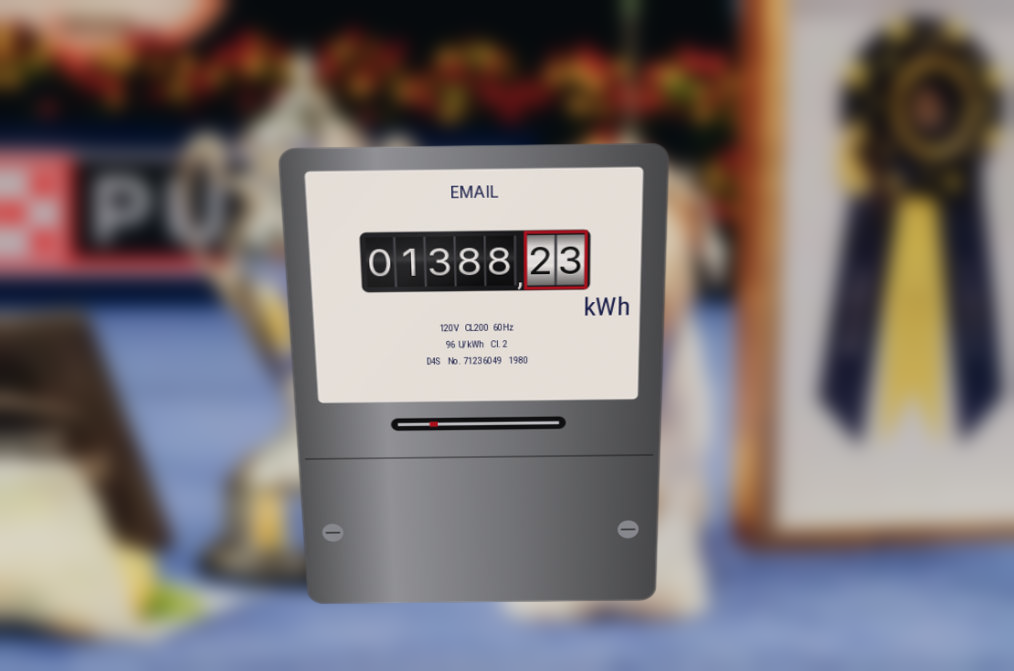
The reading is {"value": 1388.23, "unit": "kWh"}
